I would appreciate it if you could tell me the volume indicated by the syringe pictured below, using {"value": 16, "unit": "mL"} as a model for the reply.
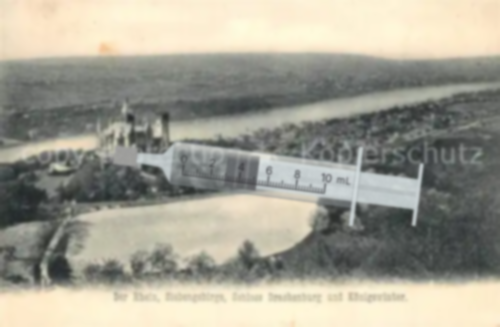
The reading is {"value": 3, "unit": "mL"}
